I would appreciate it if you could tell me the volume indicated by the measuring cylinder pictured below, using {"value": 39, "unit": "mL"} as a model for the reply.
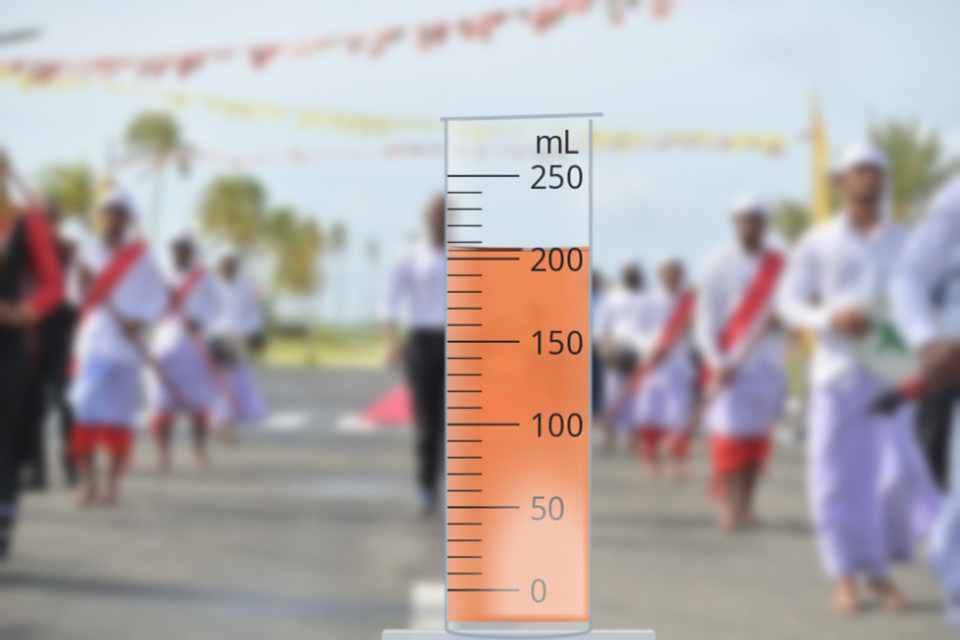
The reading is {"value": 205, "unit": "mL"}
